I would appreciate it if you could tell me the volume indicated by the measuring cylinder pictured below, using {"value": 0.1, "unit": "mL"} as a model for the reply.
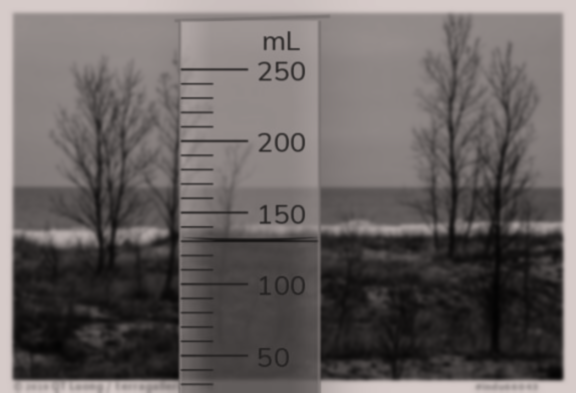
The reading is {"value": 130, "unit": "mL"}
